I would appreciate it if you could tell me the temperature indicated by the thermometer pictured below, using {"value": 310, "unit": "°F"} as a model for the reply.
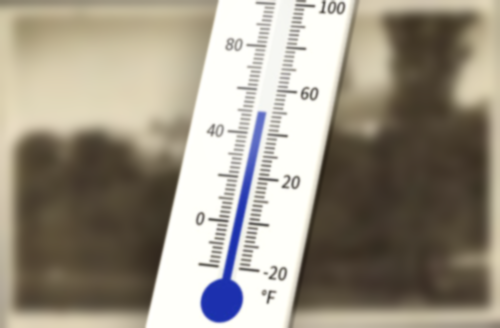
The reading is {"value": 50, "unit": "°F"}
